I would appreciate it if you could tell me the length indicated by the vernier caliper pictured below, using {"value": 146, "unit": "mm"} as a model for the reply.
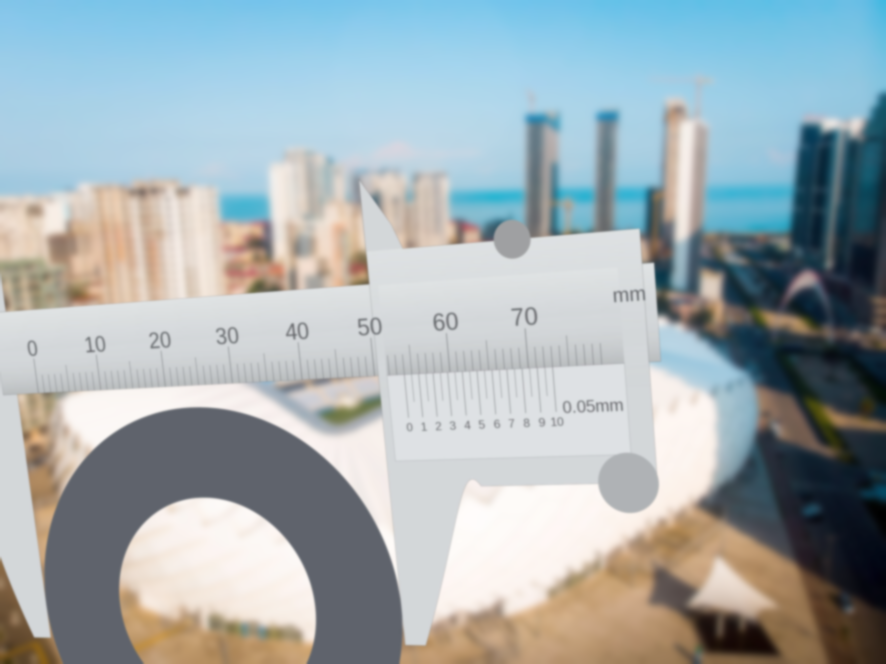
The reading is {"value": 54.0, "unit": "mm"}
